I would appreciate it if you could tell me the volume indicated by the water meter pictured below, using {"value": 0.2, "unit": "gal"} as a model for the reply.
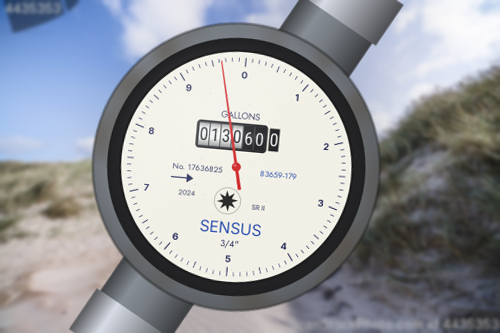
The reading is {"value": 130599.6, "unit": "gal"}
